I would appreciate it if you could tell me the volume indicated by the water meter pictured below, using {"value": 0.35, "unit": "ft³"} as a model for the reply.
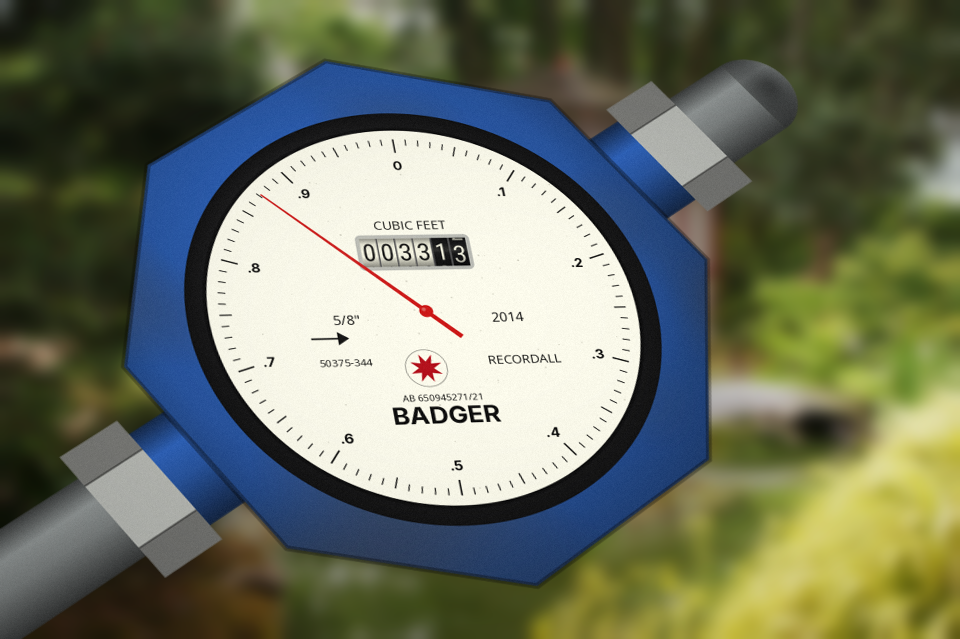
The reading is {"value": 3312.87, "unit": "ft³"}
